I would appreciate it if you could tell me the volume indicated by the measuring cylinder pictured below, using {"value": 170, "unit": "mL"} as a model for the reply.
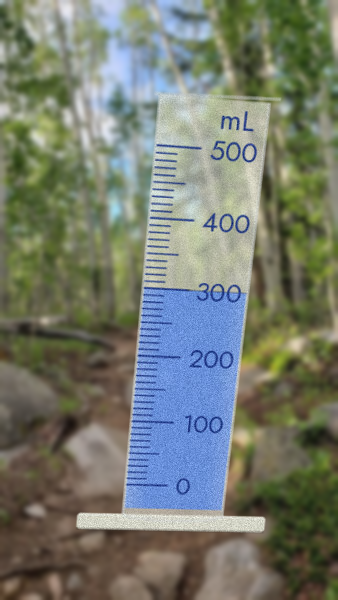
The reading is {"value": 300, "unit": "mL"}
